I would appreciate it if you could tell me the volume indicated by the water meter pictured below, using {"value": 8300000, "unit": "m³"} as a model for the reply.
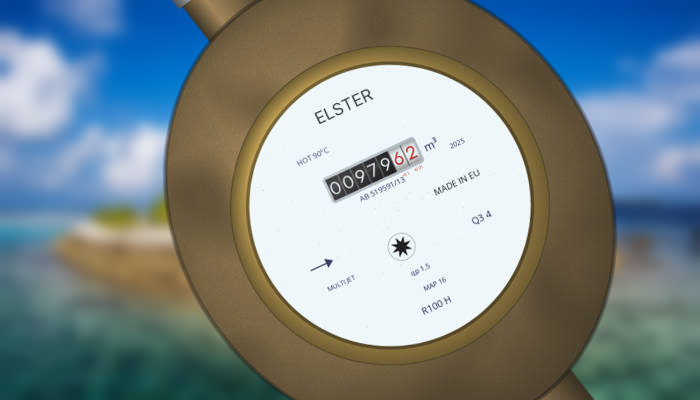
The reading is {"value": 979.62, "unit": "m³"}
